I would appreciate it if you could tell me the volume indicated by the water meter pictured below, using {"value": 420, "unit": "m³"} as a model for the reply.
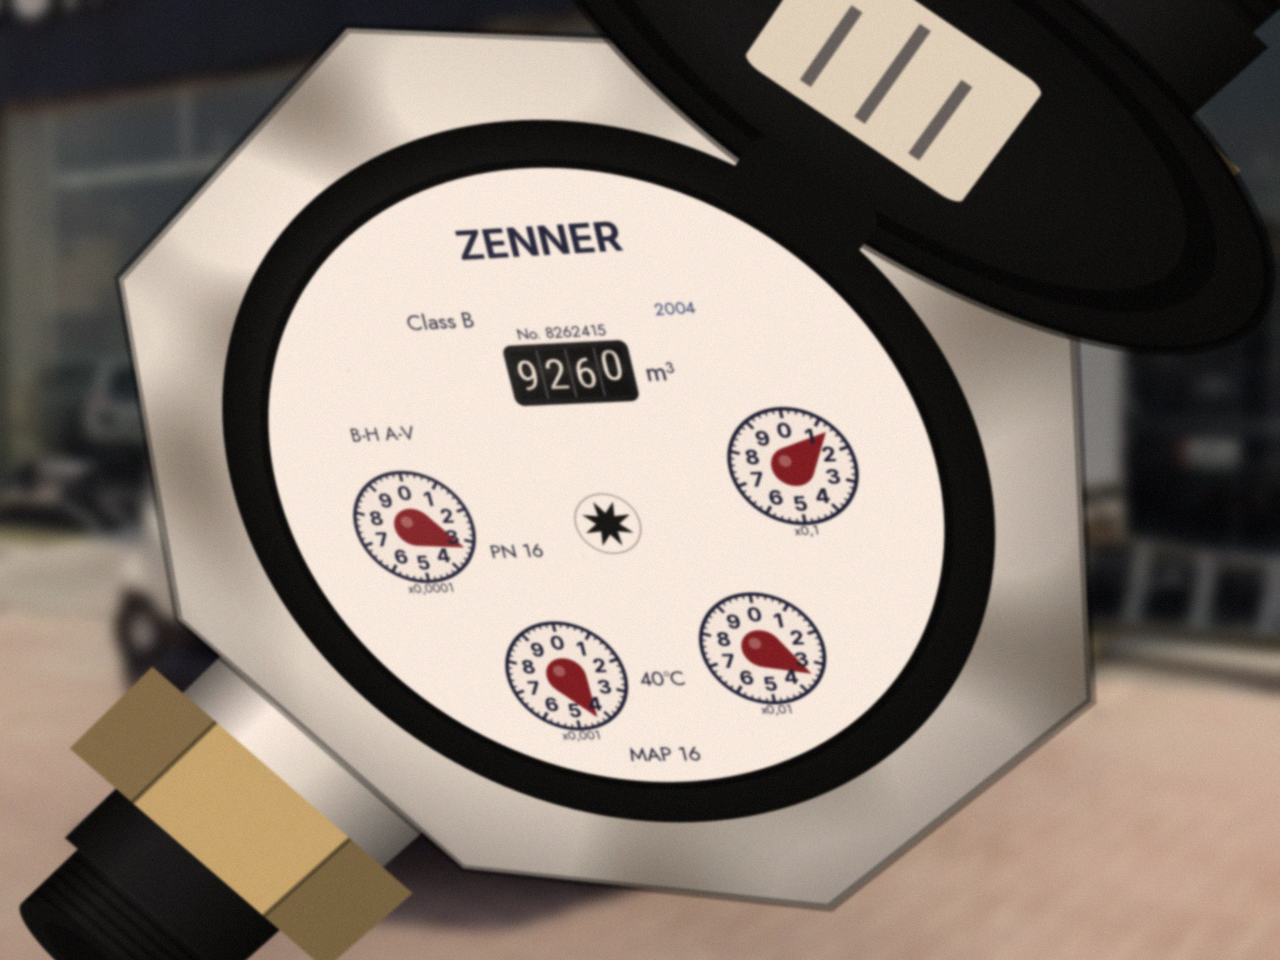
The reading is {"value": 9260.1343, "unit": "m³"}
